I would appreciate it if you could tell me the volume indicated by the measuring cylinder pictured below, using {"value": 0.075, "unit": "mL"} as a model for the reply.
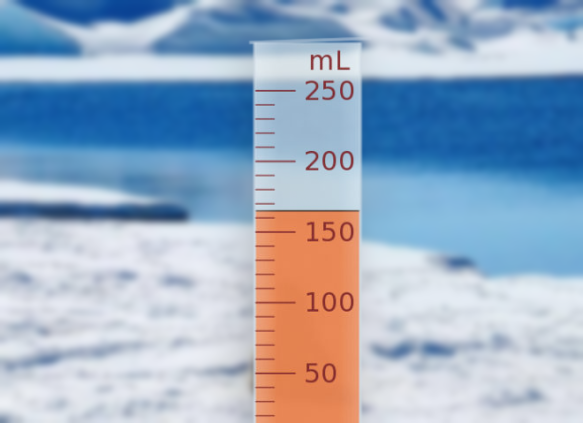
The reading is {"value": 165, "unit": "mL"}
